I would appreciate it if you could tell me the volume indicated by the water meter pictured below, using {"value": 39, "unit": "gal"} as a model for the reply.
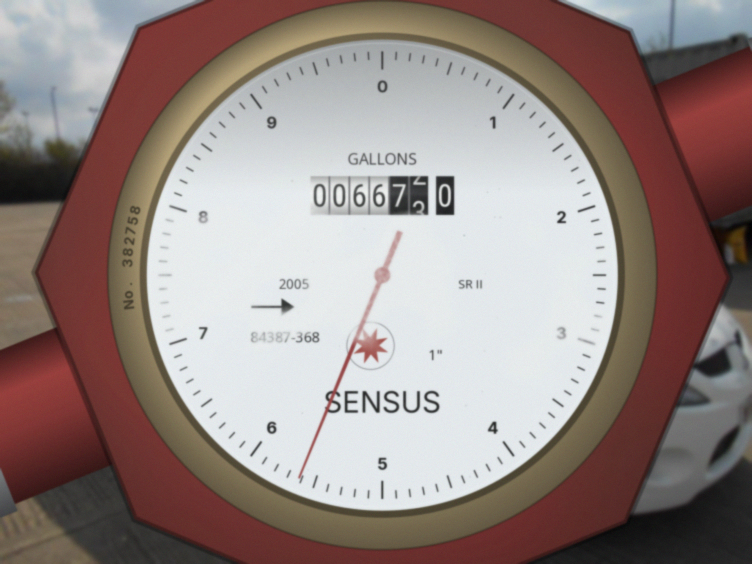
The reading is {"value": 66725.6, "unit": "gal"}
